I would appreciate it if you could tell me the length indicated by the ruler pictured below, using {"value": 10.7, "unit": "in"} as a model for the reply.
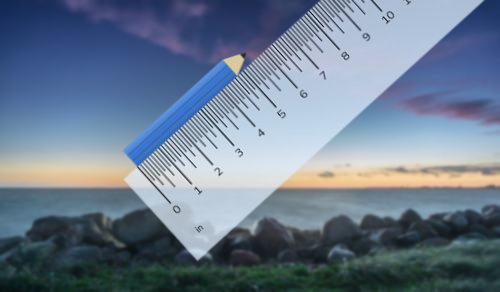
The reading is {"value": 5.5, "unit": "in"}
